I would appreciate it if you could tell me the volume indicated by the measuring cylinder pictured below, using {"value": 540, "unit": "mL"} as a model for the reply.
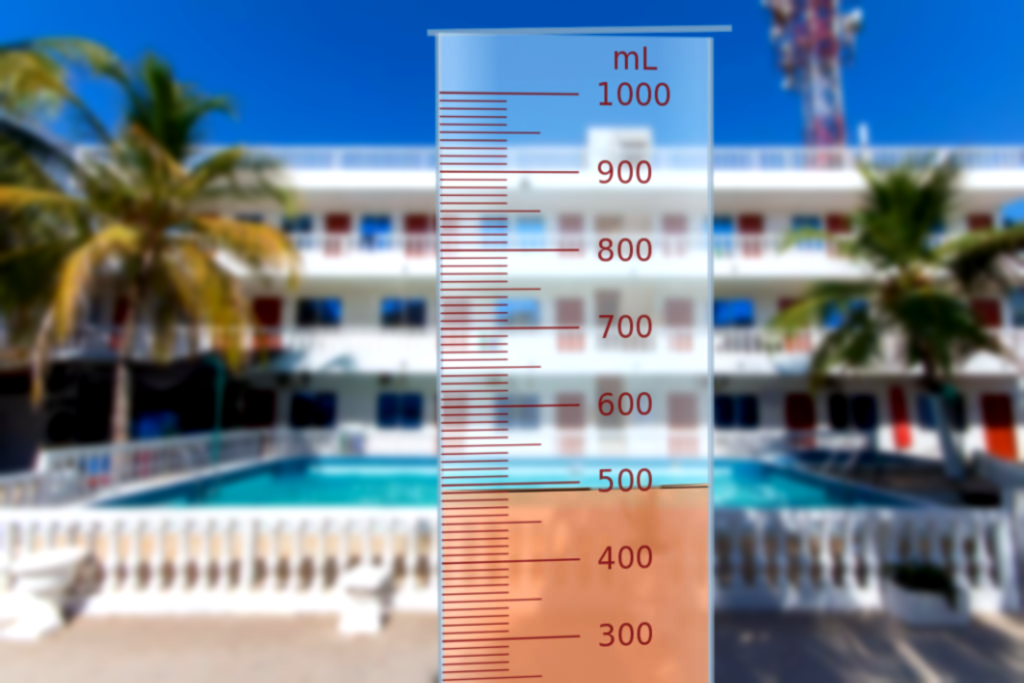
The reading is {"value": 490, "unit": "mL"}
